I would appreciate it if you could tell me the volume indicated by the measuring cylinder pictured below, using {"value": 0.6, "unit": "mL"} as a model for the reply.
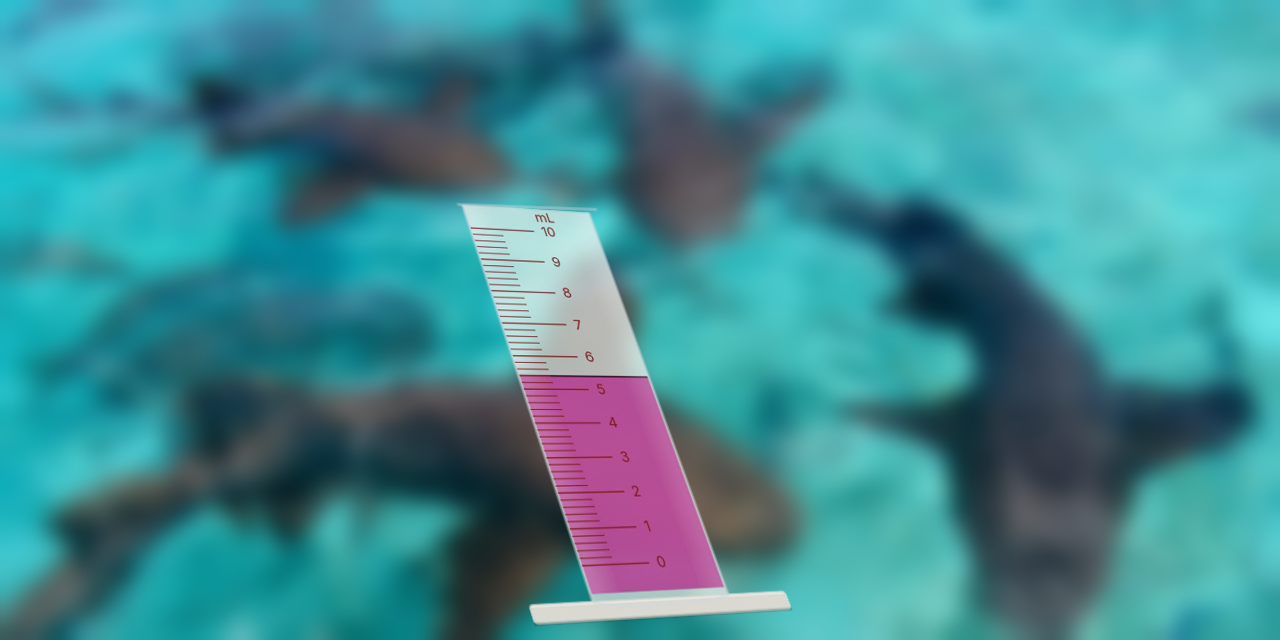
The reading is {"value": 5.4, "unit": "mL"}
